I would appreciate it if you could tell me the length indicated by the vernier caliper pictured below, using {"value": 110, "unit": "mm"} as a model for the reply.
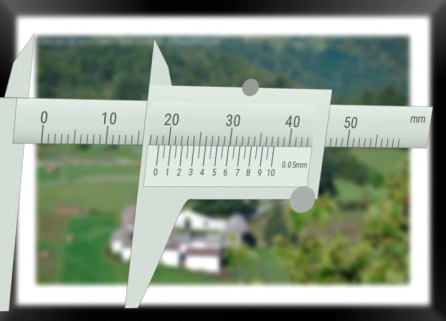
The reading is {"value": 18.4, "unit": "mm"}
